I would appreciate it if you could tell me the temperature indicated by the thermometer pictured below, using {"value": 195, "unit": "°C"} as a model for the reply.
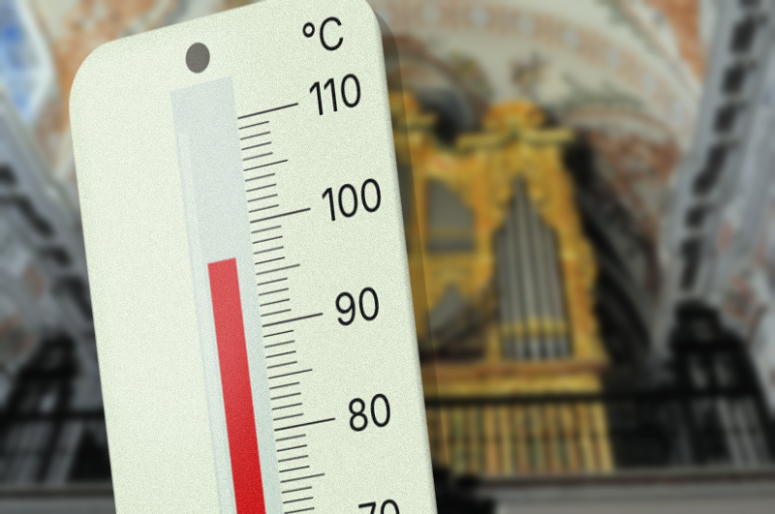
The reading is {"value": 97, "unit": "°C"}
